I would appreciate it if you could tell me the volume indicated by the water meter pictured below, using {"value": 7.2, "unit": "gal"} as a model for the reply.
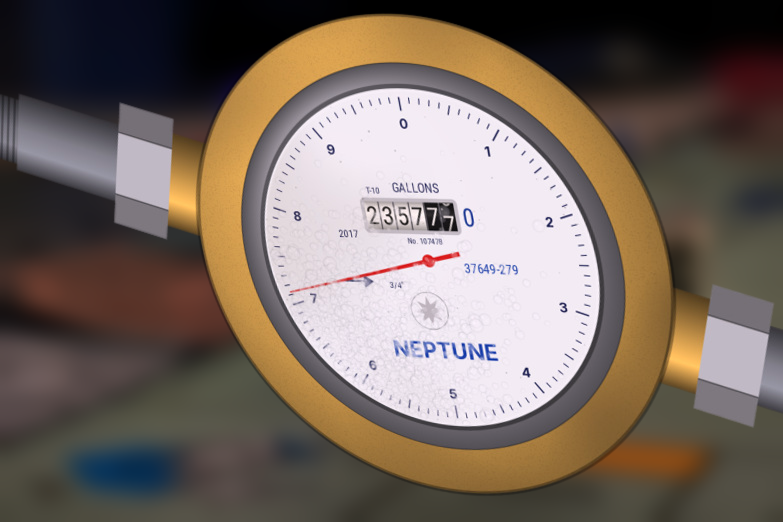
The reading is {"value": 2357767.1, "unit": "gal"}
